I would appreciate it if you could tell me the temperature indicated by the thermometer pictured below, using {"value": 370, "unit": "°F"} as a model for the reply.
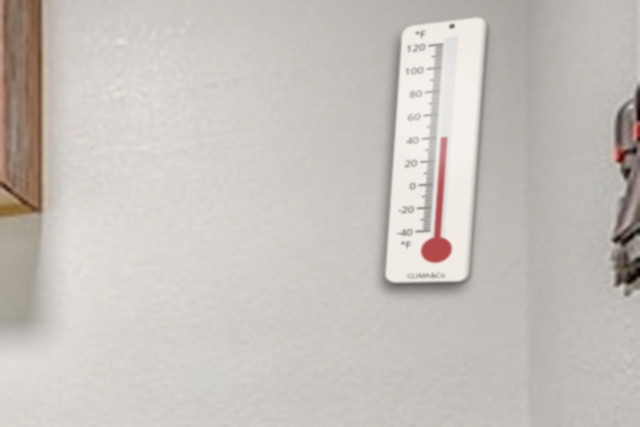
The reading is {"value": 40, "unit": "°F"}
